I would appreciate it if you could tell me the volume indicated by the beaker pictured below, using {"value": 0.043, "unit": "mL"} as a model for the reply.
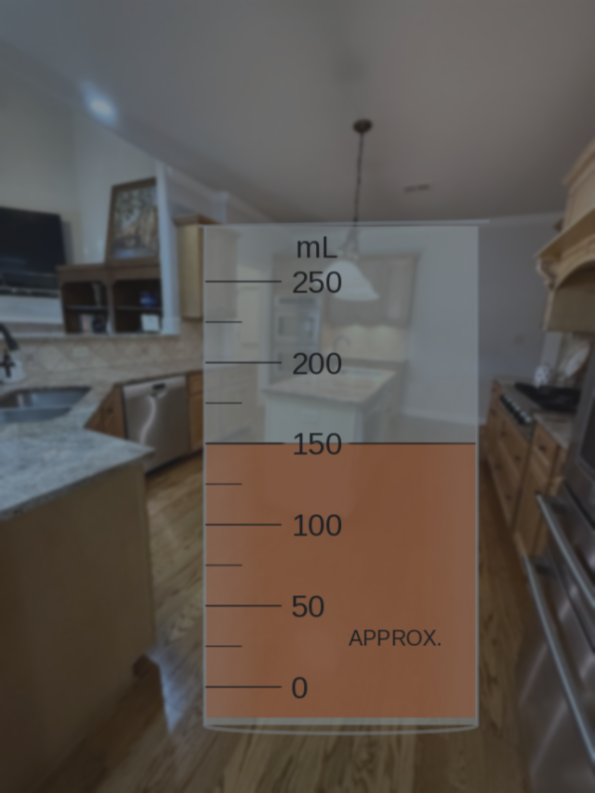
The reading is {"value": 150, "unit": "mL"}
